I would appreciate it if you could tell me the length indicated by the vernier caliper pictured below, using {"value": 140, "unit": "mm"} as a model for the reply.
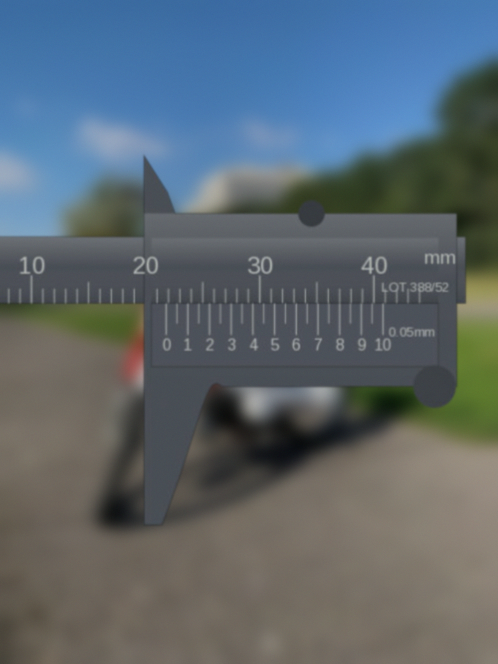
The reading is {"value": 21.8, "unit": "mm"}
